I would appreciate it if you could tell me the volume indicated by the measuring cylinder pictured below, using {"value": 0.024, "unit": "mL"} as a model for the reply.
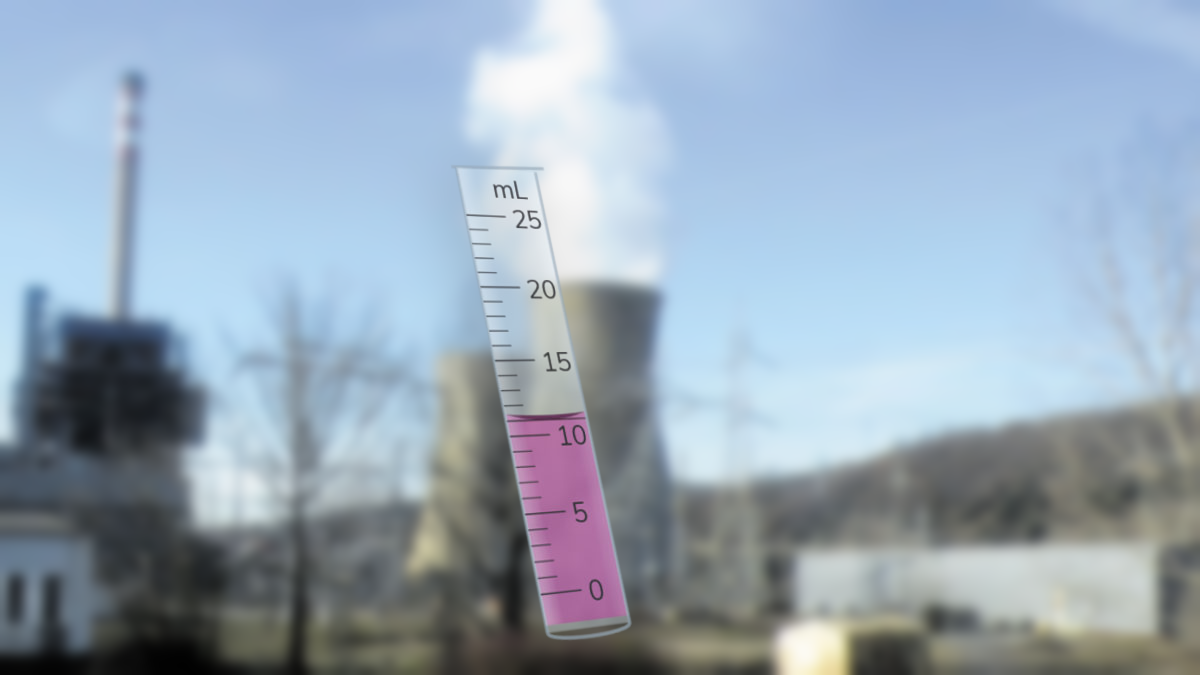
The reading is {"value": 11, "unit": "mL"}
